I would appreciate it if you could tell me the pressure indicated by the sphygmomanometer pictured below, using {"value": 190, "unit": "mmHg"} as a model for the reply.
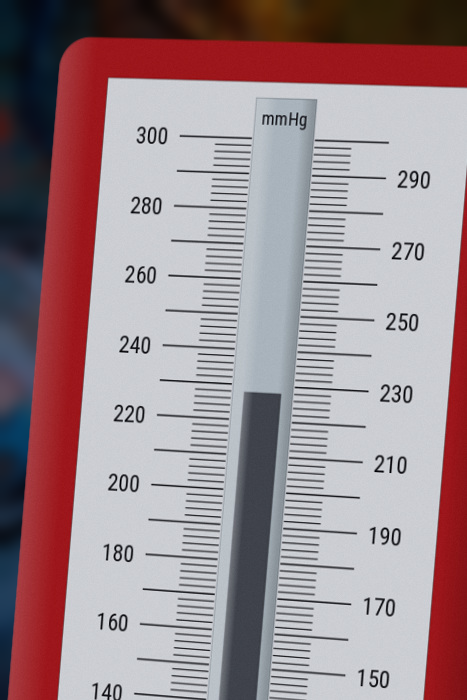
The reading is {"value": 228, "unit": "mmHg"}
